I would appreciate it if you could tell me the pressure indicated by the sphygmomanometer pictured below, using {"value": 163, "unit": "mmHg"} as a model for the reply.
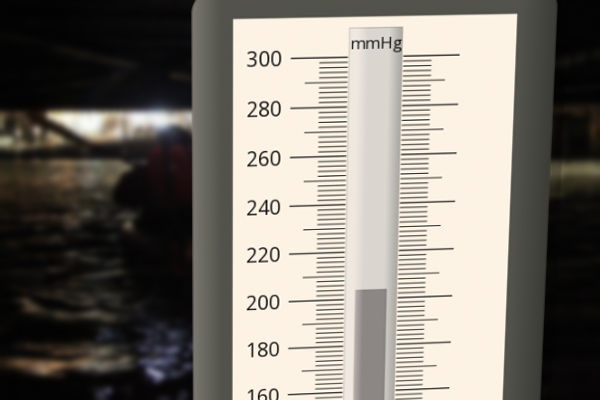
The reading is {"value": 204, "unit": "mmHg"}
